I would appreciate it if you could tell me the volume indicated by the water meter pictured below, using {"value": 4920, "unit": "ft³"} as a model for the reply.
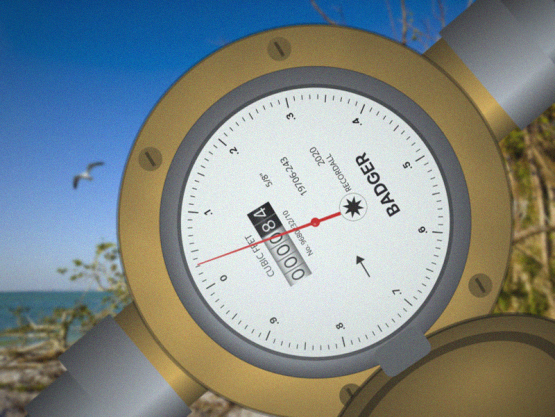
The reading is {"value": 84.03, "unit": "ft³"}
